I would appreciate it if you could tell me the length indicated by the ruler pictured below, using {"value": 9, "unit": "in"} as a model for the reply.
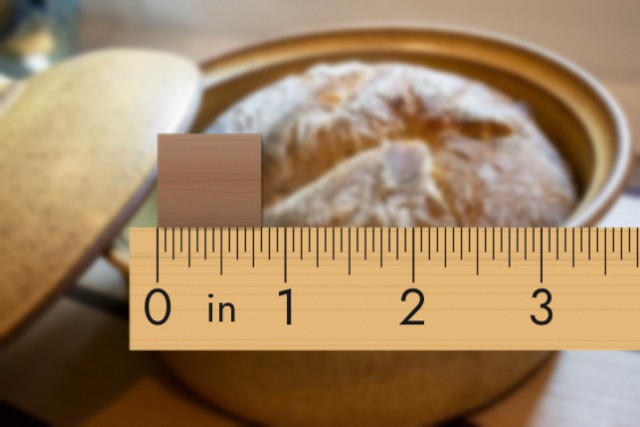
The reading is {"value": 0.8125, "unit": "in"}
